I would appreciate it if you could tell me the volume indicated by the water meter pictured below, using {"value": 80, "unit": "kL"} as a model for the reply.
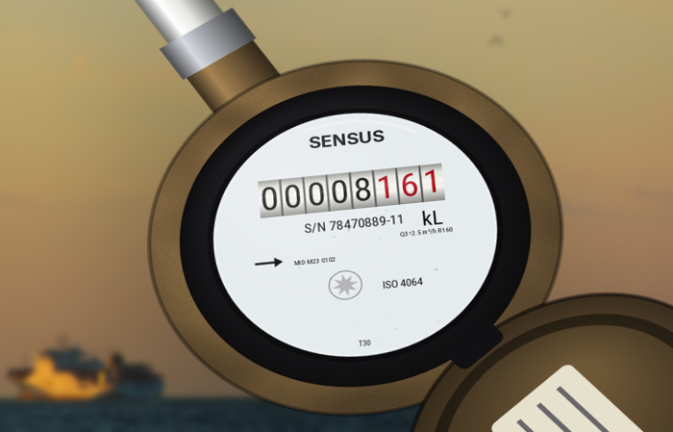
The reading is {"value": 8.161, "unit": "kL"}
